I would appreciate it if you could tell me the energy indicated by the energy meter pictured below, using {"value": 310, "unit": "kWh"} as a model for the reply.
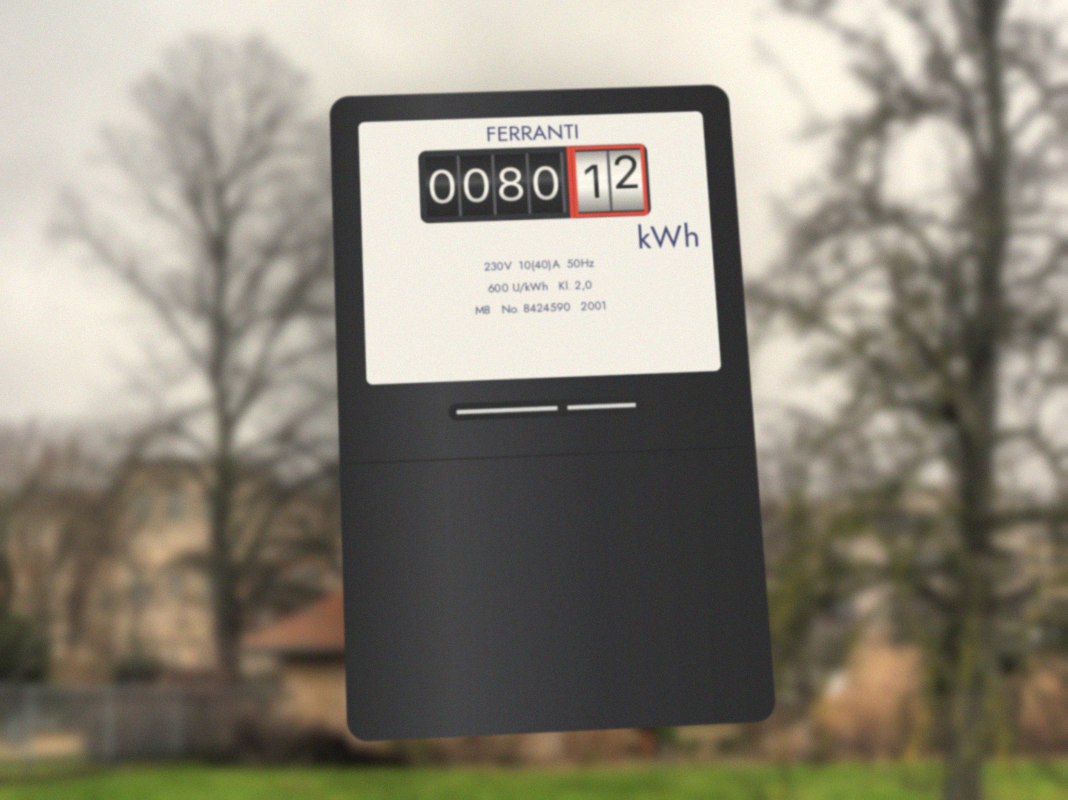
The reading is {"value": 80.12, "unit": "kWh"}
